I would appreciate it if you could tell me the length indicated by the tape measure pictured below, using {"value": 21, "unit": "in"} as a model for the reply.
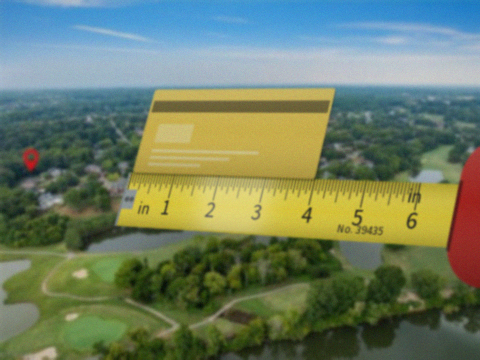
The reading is {"value": 4, "unit": "in"}
